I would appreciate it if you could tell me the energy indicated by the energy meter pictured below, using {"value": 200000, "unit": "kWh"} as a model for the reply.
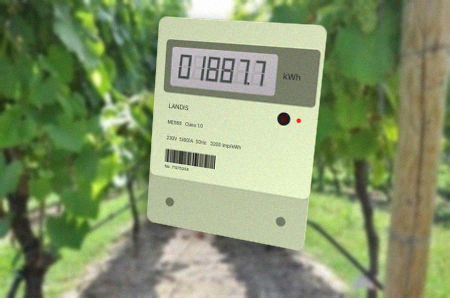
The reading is {"value": 1887.7, "unit": "kWh"}
